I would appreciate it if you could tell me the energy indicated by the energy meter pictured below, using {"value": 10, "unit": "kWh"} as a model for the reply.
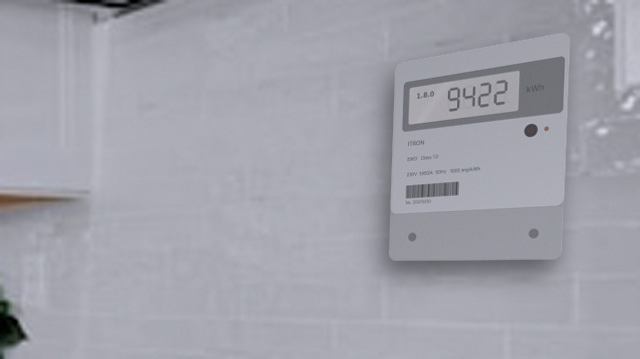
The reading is {"value": 9422, "unit": "kWh"}
